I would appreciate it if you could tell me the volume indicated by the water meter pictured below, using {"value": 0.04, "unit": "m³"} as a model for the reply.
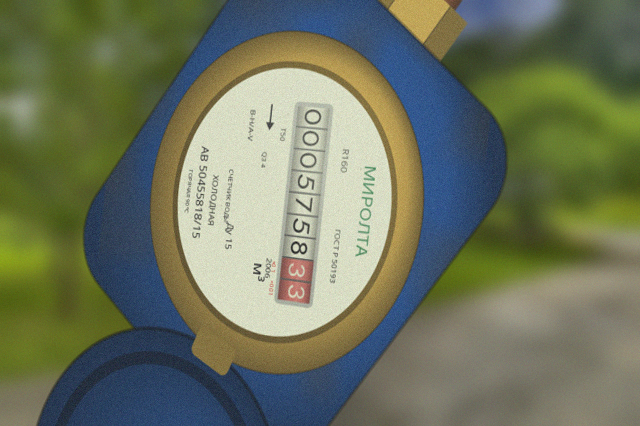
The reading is {"value": 5758.33, "unit": "m³"}
